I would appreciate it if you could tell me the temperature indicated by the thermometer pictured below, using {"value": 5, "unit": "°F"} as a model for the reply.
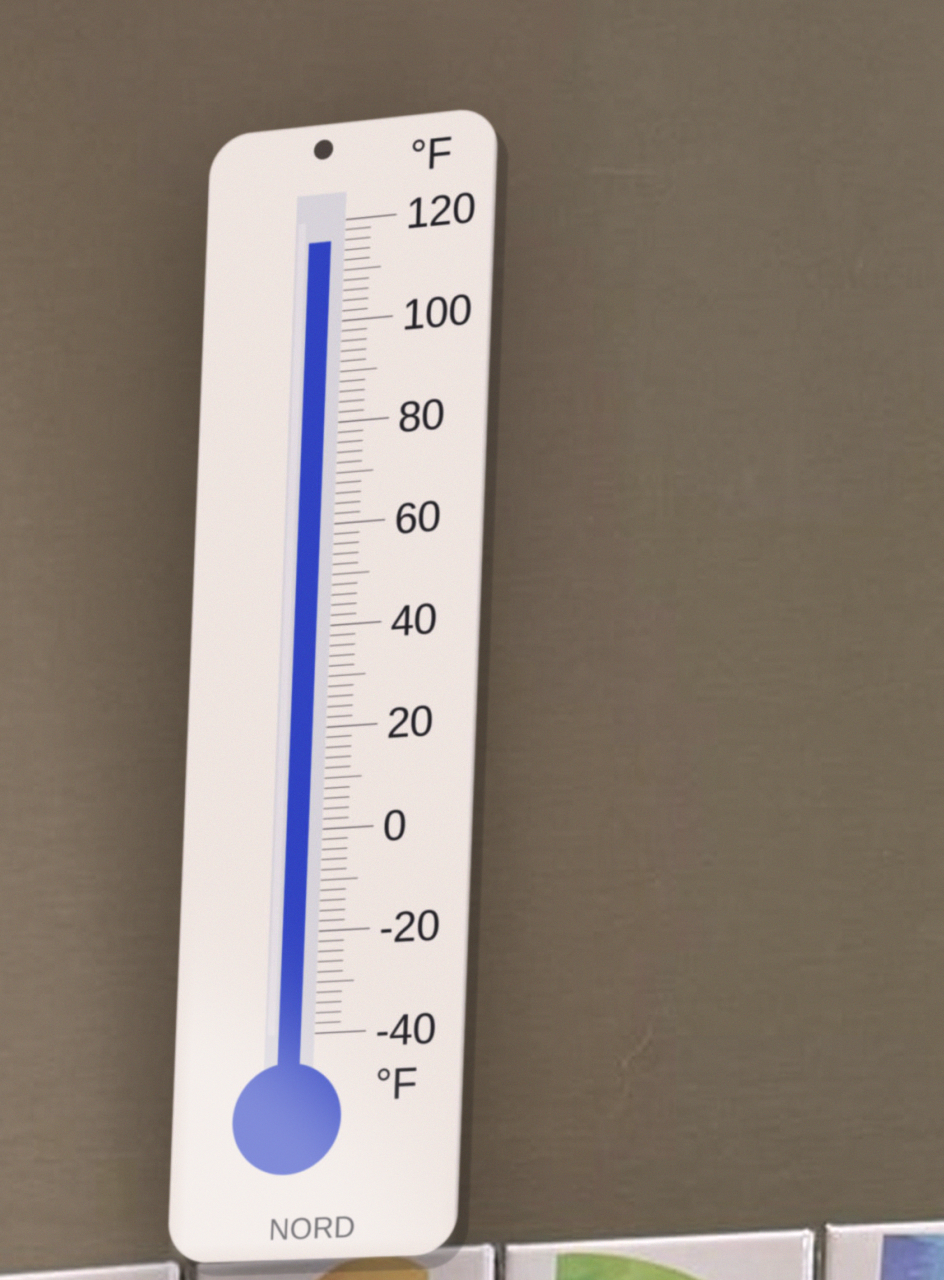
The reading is {"value": 116, "unit": "°F"}
